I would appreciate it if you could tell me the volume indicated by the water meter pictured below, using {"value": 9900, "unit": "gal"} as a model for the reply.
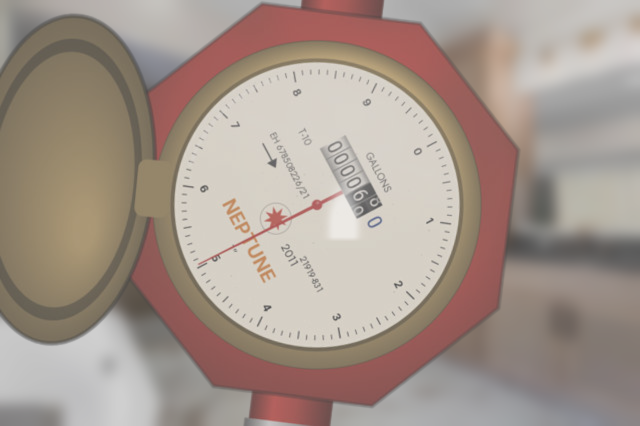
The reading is {"value": 685.0, "unit": "gal"}
